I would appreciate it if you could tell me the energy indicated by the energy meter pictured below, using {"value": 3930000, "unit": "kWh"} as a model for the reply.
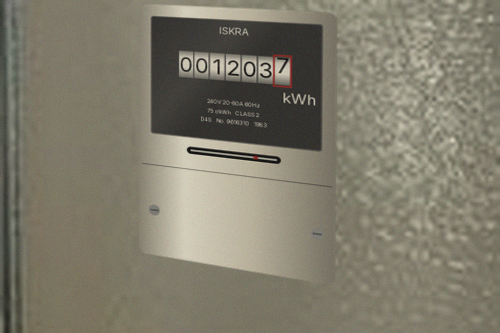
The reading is {"value": 1203.7, "unit": "kWh"}
